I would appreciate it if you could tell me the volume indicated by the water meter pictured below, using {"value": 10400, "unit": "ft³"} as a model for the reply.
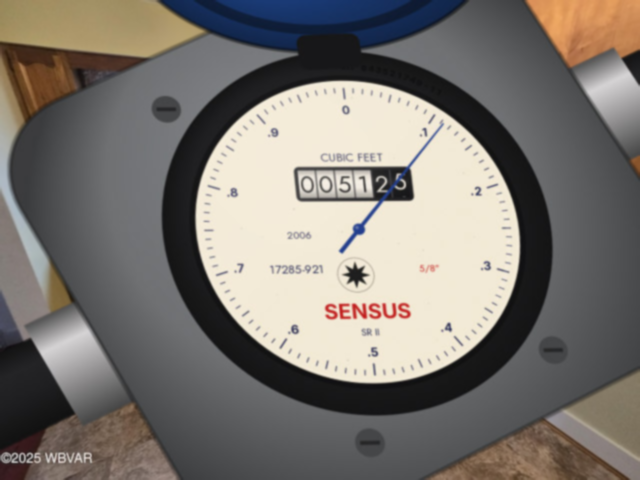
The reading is {"value": 5125.11, "unit": "ft³"}
